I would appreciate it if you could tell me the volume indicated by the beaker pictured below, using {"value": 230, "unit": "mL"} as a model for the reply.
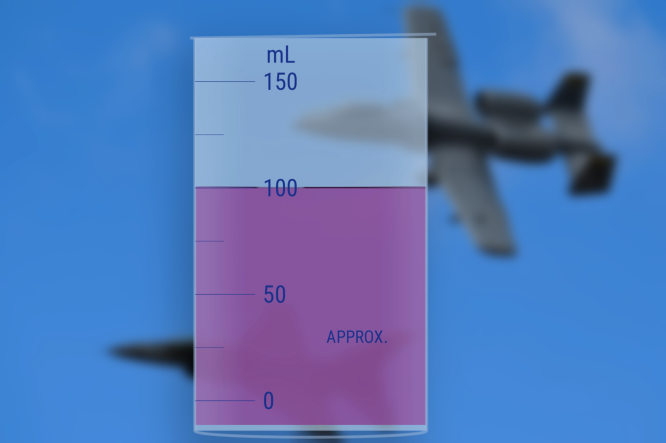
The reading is {"value": 100, "unit": "mL"}
